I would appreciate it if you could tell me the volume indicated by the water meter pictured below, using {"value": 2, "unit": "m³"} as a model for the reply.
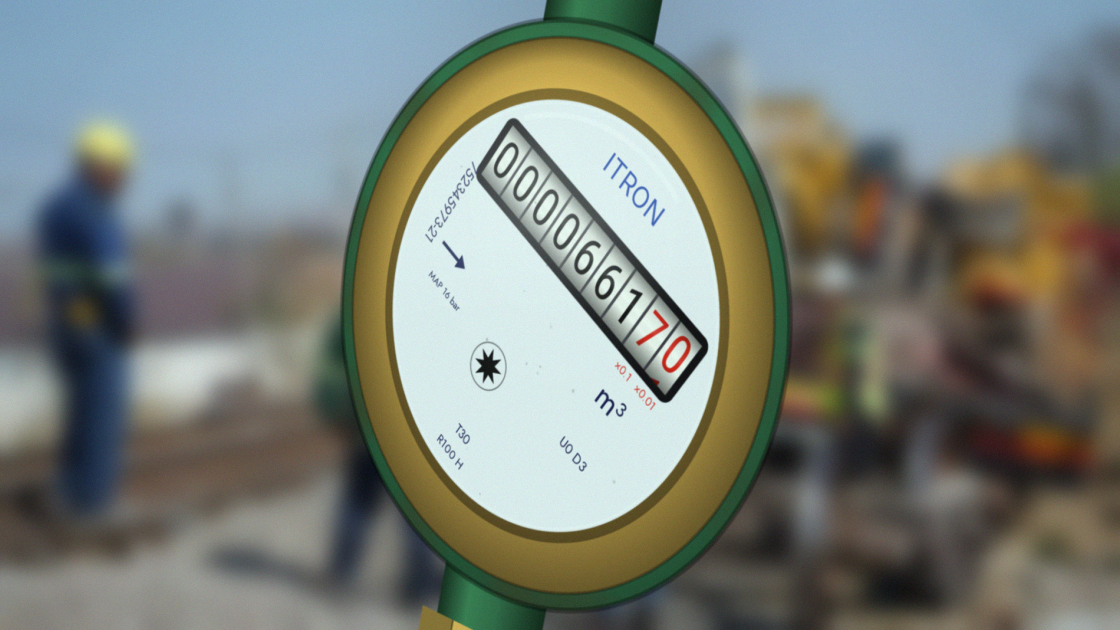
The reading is {"value": 661.70, "unit": "m³"}
